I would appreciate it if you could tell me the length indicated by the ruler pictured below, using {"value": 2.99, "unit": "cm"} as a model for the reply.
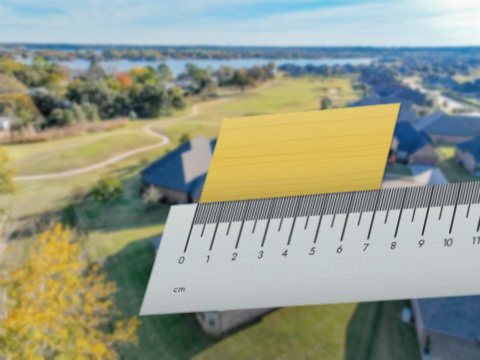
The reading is {"value": 7, "unit": "cm"}
